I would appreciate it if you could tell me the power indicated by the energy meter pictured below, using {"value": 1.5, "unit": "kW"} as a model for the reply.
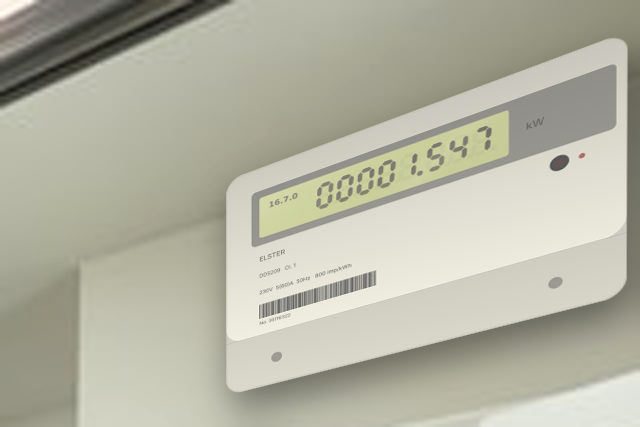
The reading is {"value": 1.547, "unit": "kW"}
